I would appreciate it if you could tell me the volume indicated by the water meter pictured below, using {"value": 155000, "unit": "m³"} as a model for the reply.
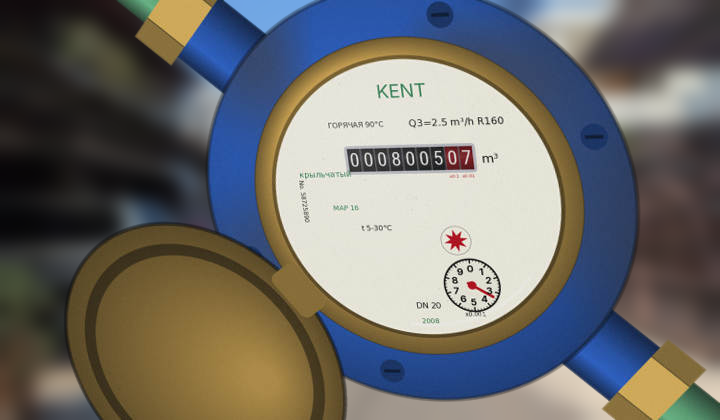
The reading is {"value": 8005.073, "unit": "m³"}
